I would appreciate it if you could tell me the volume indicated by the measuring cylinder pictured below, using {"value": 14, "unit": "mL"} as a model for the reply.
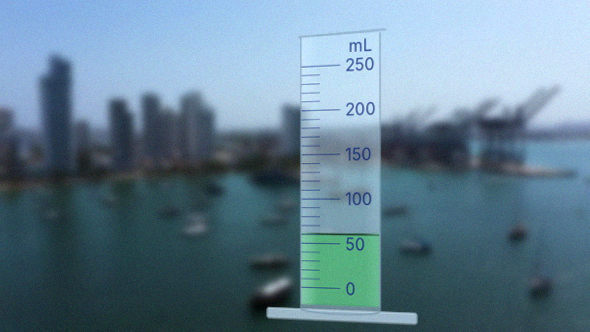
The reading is {"value": 60, "unit": "mL"}
